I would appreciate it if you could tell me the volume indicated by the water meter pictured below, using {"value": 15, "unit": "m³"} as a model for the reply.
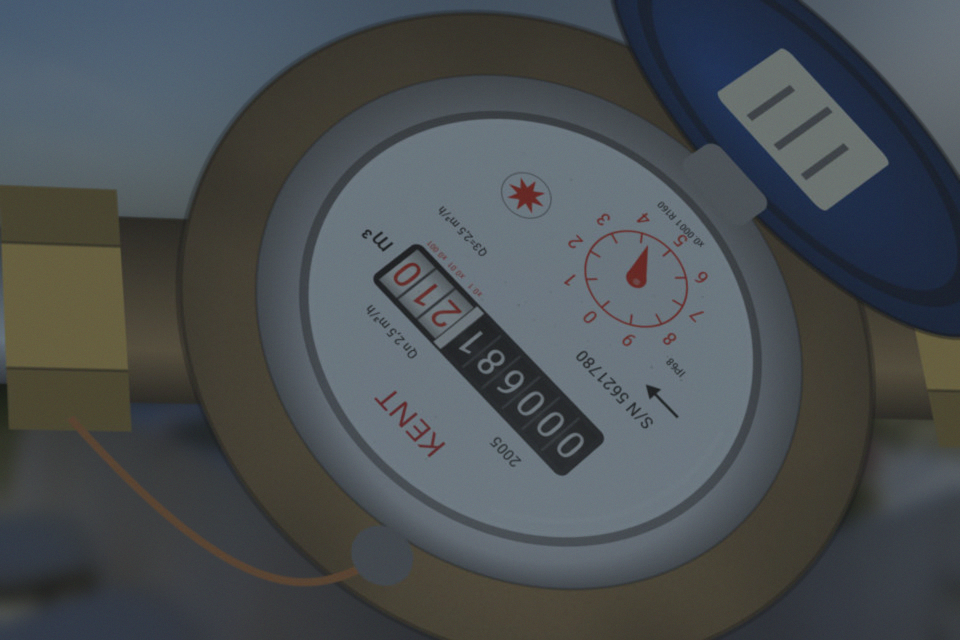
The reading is {"value": 681.2104, "unit": "m³"}
